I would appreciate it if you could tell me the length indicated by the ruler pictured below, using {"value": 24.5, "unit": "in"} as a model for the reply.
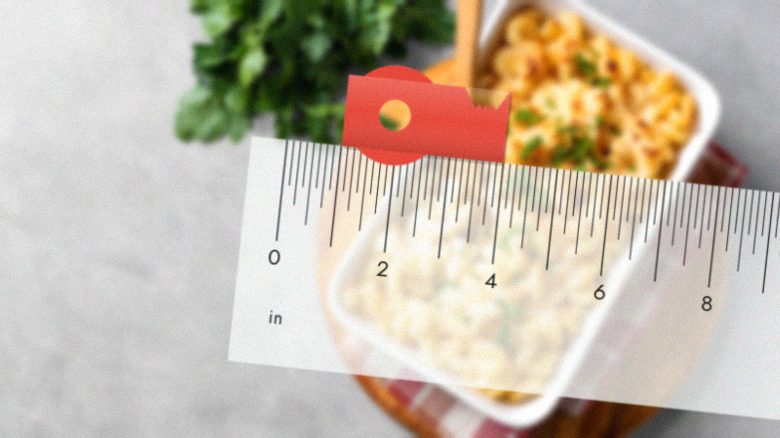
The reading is {"value": 3, "unit": "in"}
